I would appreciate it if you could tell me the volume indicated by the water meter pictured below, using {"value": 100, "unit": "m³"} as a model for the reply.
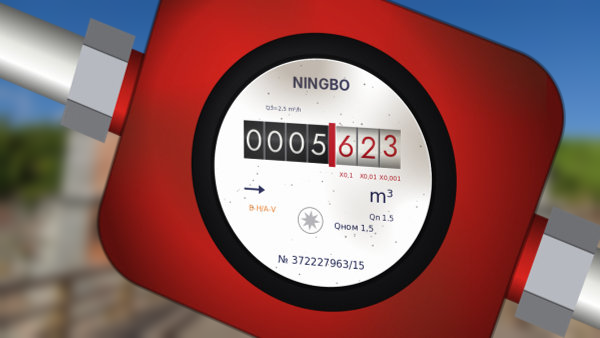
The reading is {"value": 5.623, "unit": "m³"}
